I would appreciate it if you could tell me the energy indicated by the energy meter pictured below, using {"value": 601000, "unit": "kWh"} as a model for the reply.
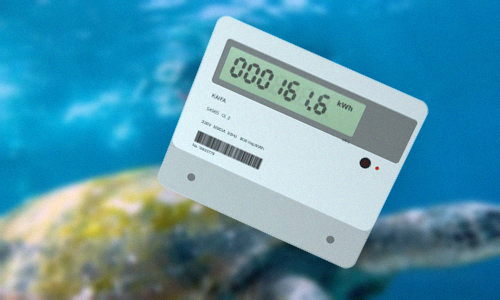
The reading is {"value": 161.6, "unit": "kWh"}
